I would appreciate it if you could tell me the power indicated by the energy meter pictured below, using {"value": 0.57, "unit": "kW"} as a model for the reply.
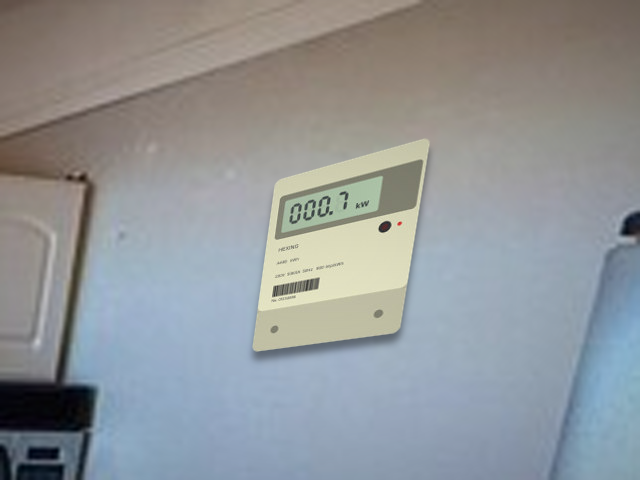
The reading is {"value": 0.7, "unit": "kW"}
